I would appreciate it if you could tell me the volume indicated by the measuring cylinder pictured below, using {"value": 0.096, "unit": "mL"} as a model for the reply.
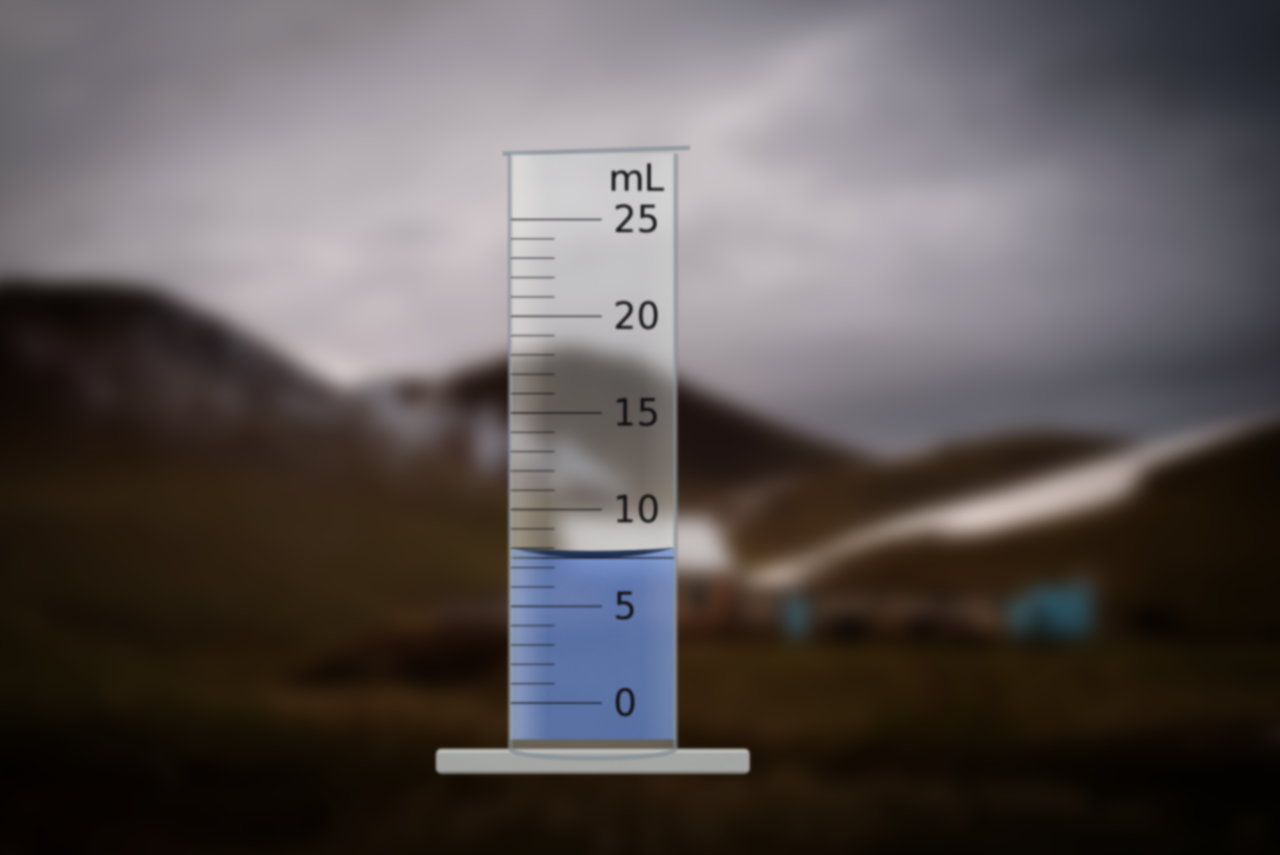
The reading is {"value": 7.5, "unit": "mL"}
